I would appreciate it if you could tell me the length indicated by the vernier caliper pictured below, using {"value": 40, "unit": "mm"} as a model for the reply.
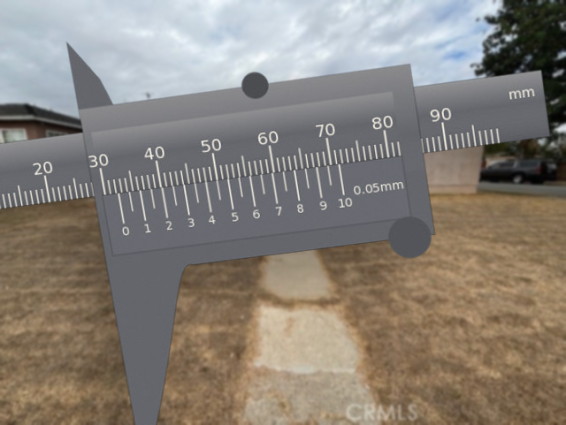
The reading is {"value": 32.4, "unit": "mm"}
